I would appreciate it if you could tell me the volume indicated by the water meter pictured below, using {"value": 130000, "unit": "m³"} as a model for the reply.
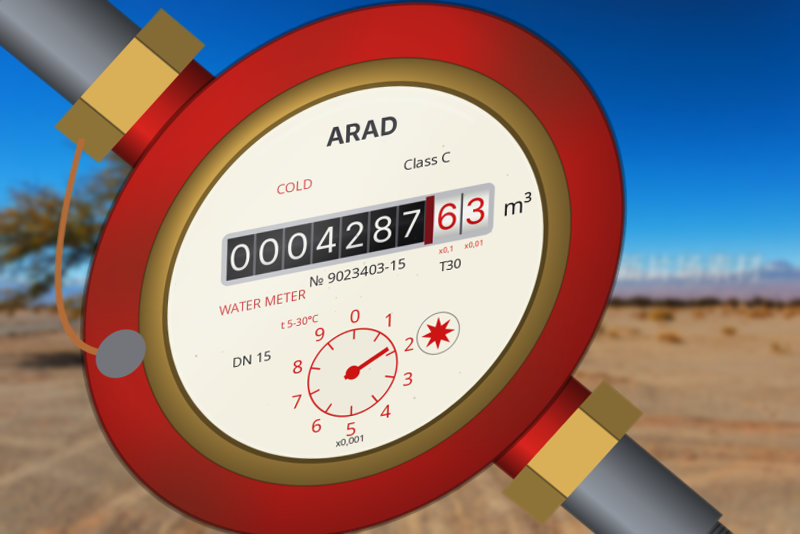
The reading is {"value": 4287.631, "unit": "m³"}
